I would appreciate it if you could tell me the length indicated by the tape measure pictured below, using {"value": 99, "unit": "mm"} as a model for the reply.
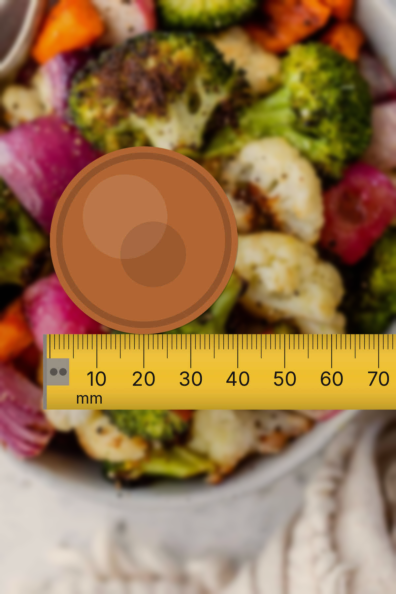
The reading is {"value": 40, "unit": "mm"}
